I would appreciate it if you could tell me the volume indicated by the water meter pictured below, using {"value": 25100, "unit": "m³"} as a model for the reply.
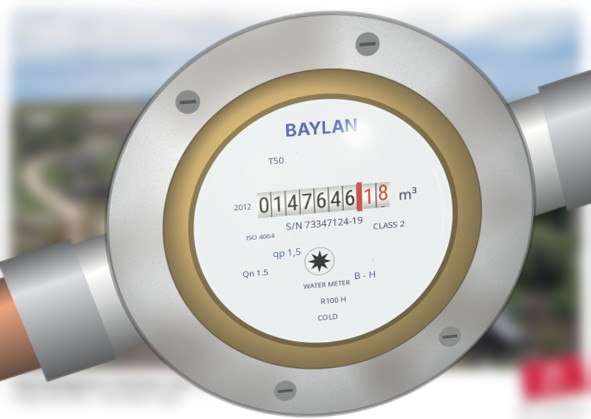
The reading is {"value": 147646.18, "unit": "m³"}
